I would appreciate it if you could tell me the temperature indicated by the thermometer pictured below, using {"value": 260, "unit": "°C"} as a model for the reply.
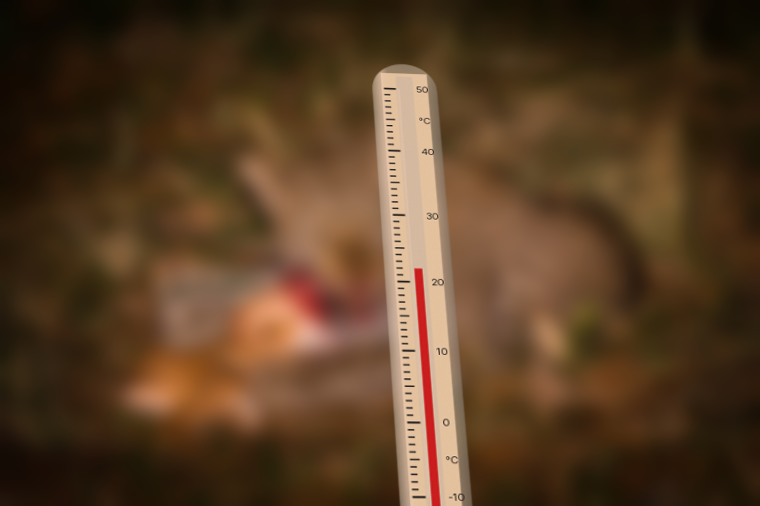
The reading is {"value": 22, "unit": "°C"}
